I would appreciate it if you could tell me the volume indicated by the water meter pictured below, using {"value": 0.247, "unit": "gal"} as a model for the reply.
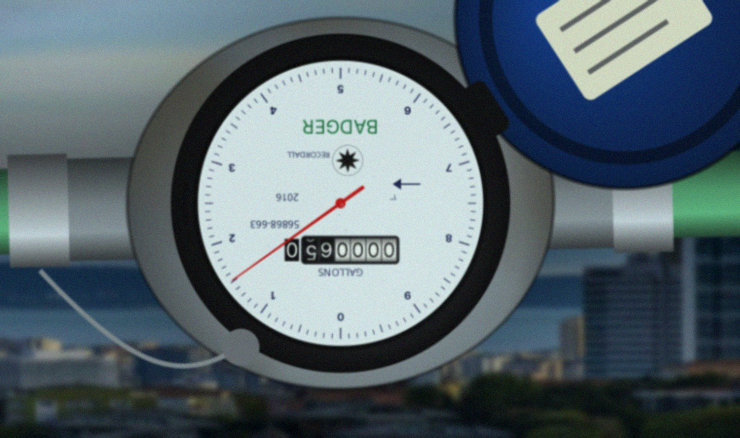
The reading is {"value": 651.5, "unit": "gal"}
